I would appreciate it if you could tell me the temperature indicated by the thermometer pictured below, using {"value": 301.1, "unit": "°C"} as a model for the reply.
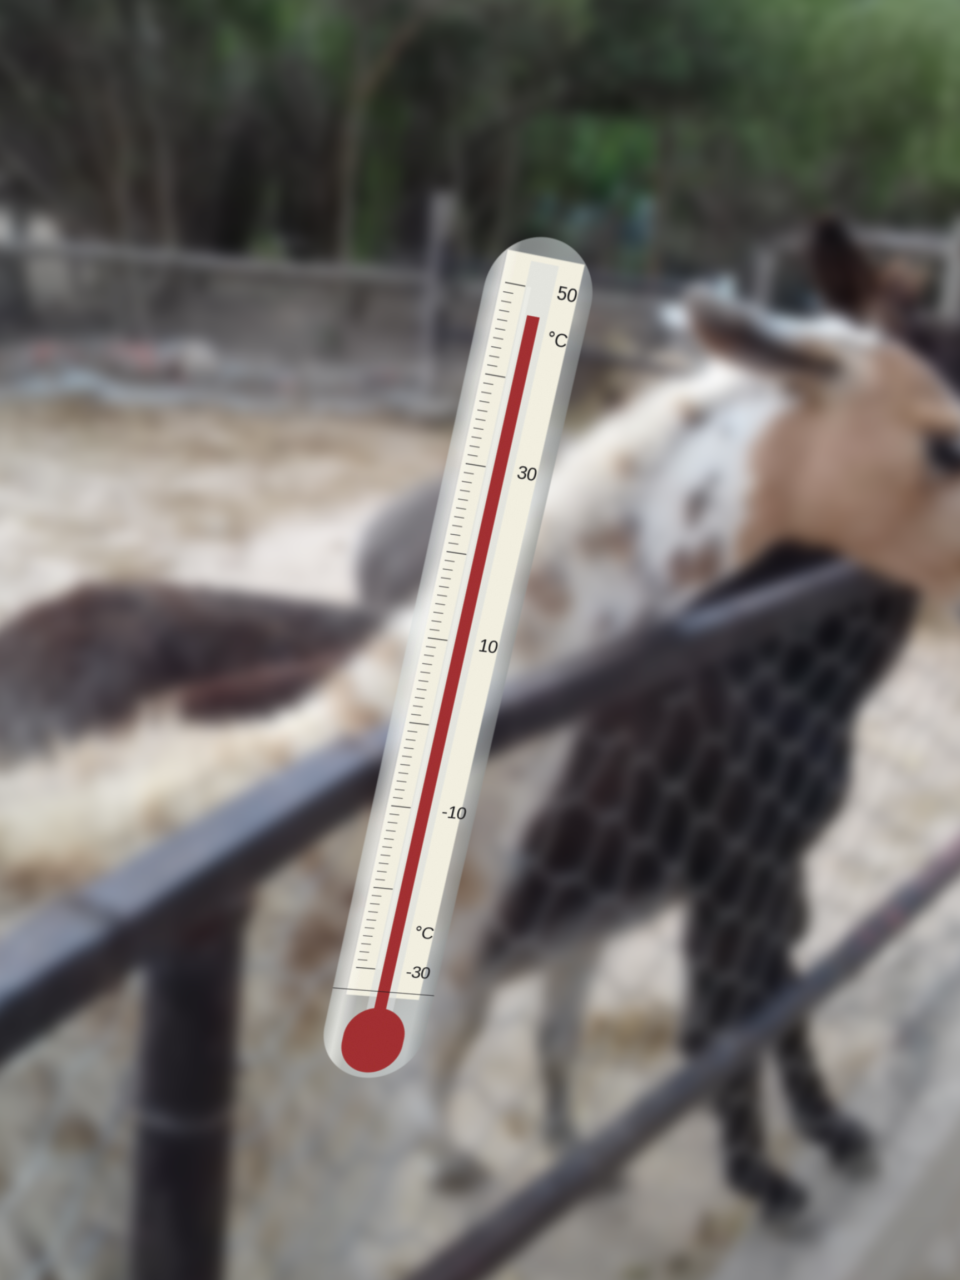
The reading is {"value": 47, "unit": "°C"}
